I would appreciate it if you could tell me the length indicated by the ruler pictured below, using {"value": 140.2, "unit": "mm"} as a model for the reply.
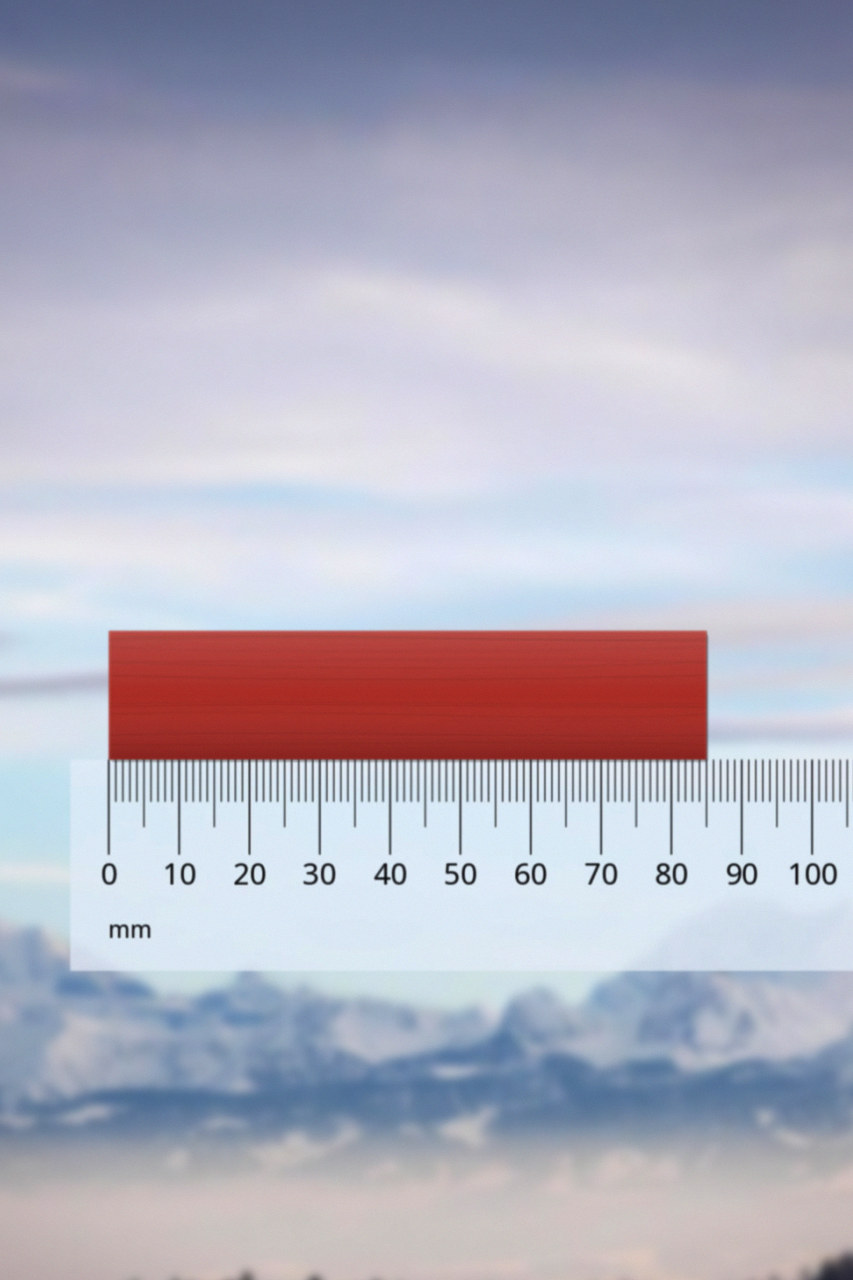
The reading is {"value": 85, "unit": "mm"}
